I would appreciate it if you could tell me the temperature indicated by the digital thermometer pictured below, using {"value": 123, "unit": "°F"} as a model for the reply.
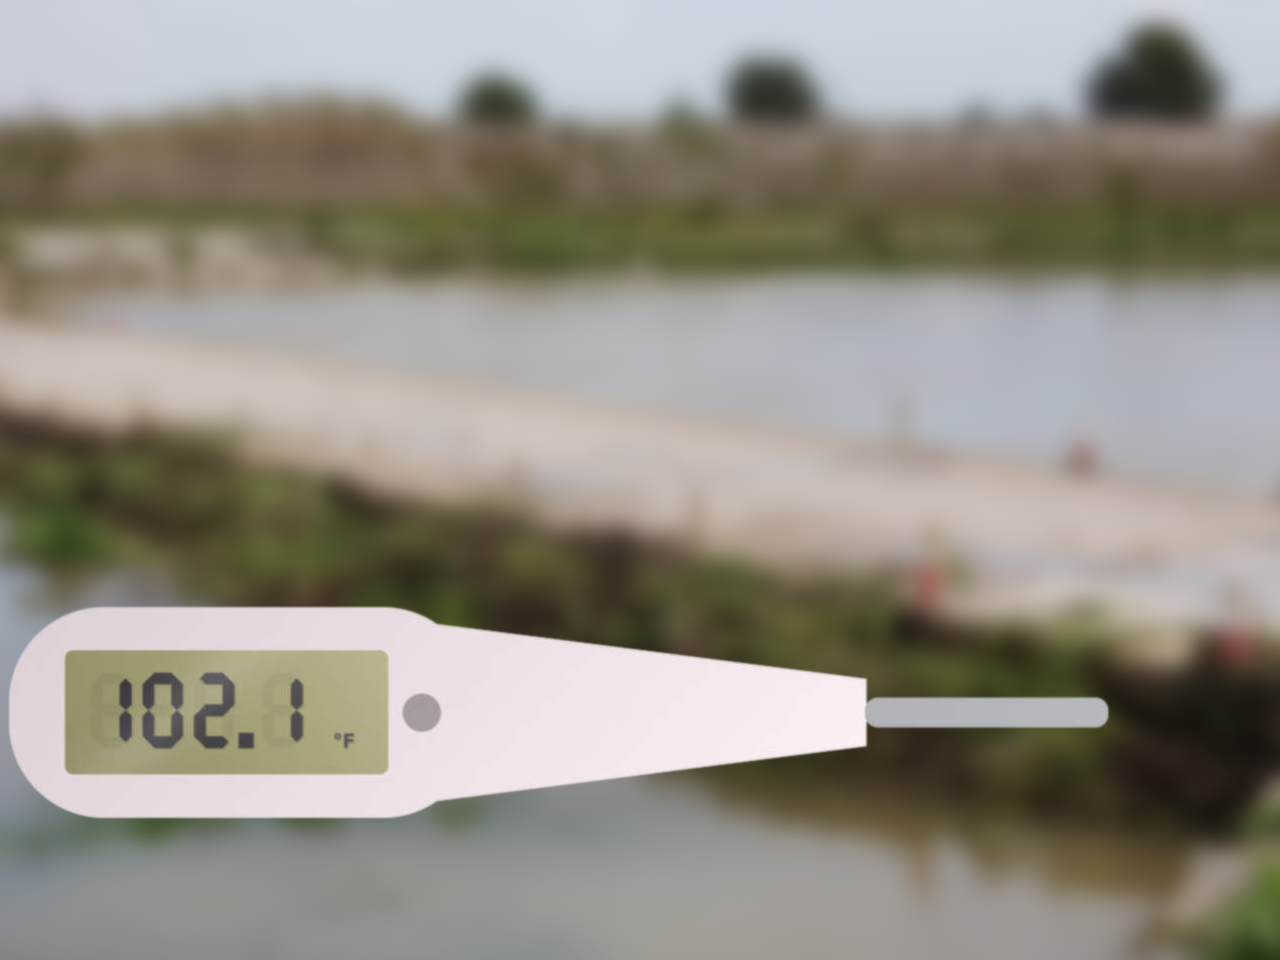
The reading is {"value": 102.1, "unit": "°F"}
